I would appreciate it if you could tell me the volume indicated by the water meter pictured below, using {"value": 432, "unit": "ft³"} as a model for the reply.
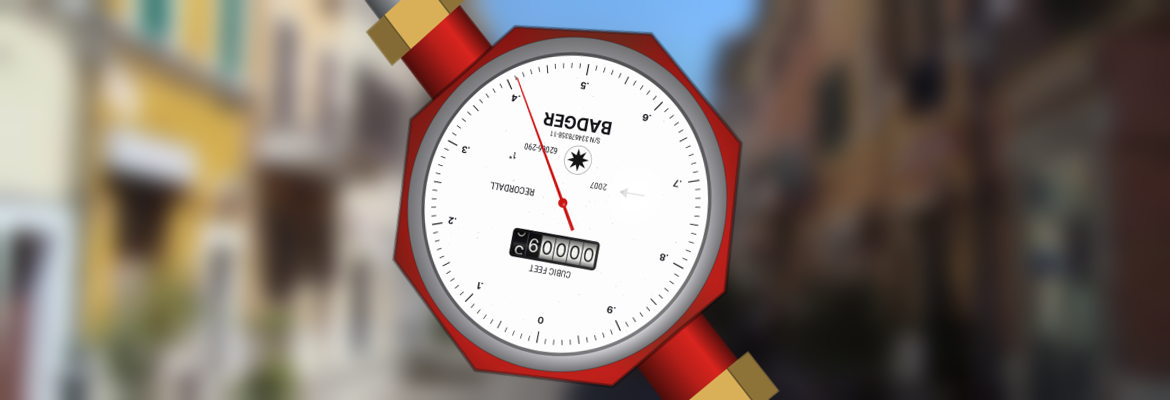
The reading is {"value": 95.41, "unit": "ft³"}
